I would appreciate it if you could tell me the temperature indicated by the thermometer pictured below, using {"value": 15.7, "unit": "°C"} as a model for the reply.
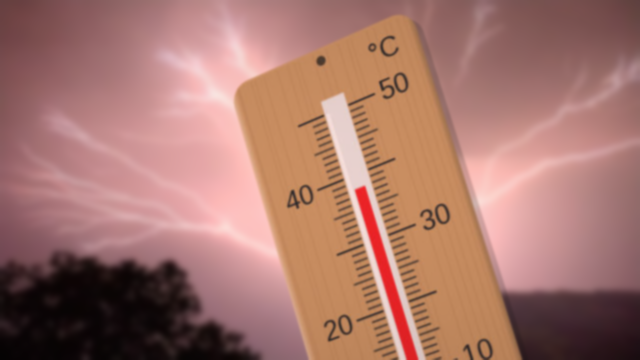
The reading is {"value": 38, "unit": "°C"}
